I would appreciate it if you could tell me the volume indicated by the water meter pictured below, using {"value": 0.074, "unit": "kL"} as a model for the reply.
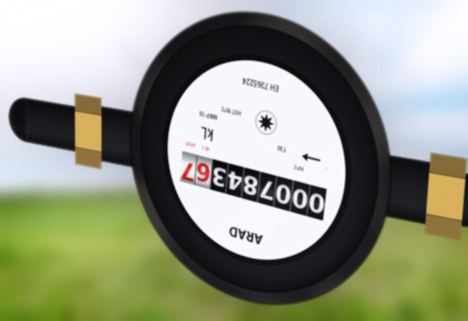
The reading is {"value": 7843.67, "unit": "kL"}
